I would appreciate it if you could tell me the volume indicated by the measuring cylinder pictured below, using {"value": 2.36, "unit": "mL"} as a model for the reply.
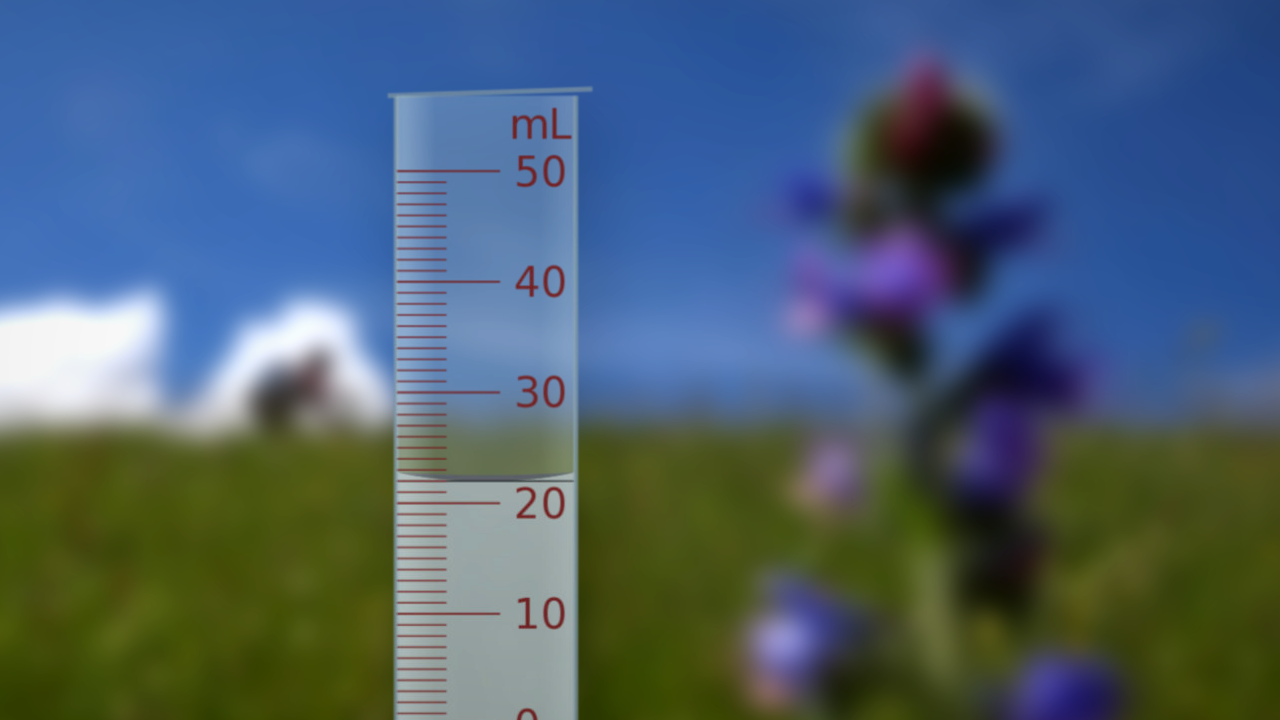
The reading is {"value": 22, "unit": "mL"}
